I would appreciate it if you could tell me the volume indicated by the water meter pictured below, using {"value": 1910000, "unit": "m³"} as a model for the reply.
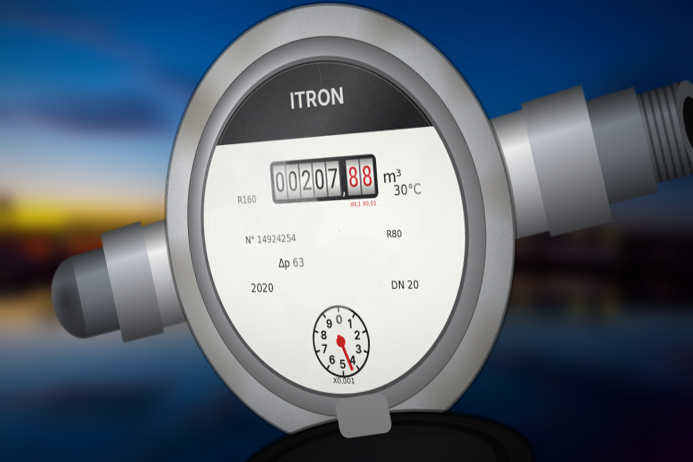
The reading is {"value": 207.884, "unit": "m³"}
